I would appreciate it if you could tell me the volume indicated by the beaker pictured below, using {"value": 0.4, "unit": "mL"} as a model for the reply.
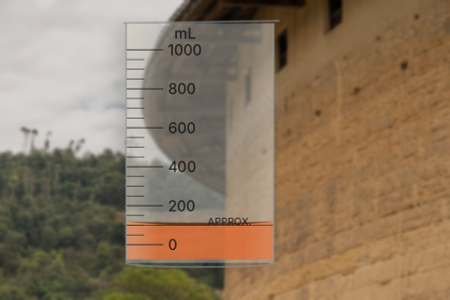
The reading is {"value": 100, "unit": "mL"}
